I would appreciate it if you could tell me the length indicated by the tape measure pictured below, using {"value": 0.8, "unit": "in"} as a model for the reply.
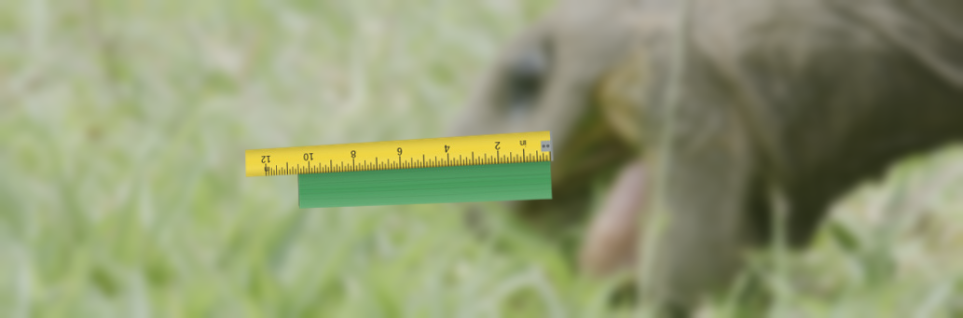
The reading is {"value": 10.5, "unit": "in"}
